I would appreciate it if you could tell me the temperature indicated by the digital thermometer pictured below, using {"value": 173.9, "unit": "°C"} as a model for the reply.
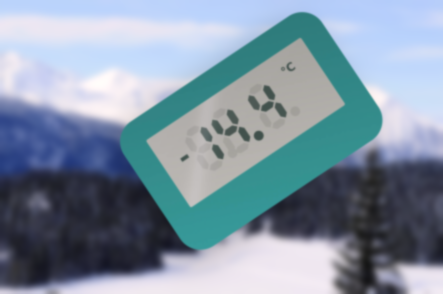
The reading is {"value": -14.4, "unit": "°C"}
